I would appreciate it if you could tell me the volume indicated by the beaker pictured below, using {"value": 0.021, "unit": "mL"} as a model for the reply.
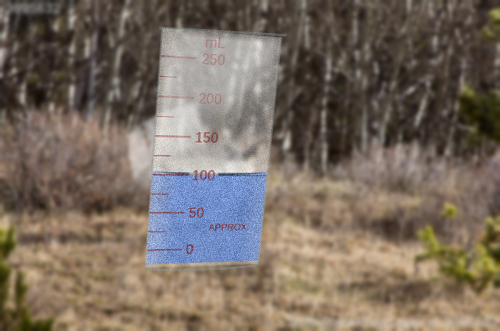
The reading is {"value": 100, "unit": "mL"}
